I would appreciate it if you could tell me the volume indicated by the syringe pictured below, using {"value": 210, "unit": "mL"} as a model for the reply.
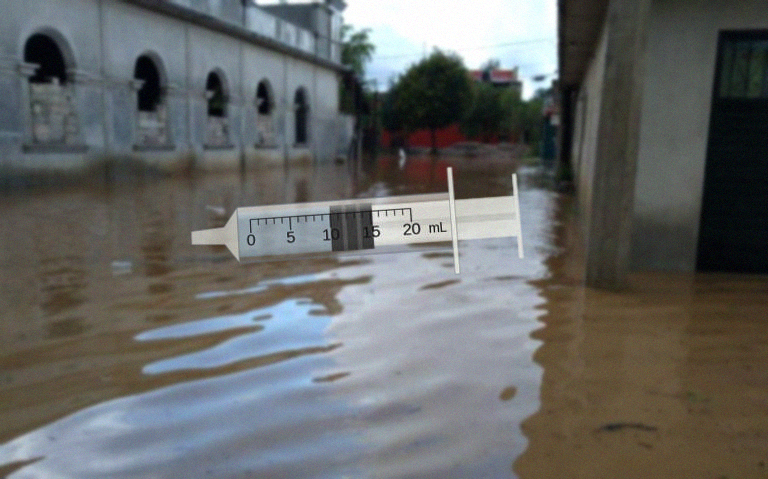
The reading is {"value": 10, "unit": "mL"}
